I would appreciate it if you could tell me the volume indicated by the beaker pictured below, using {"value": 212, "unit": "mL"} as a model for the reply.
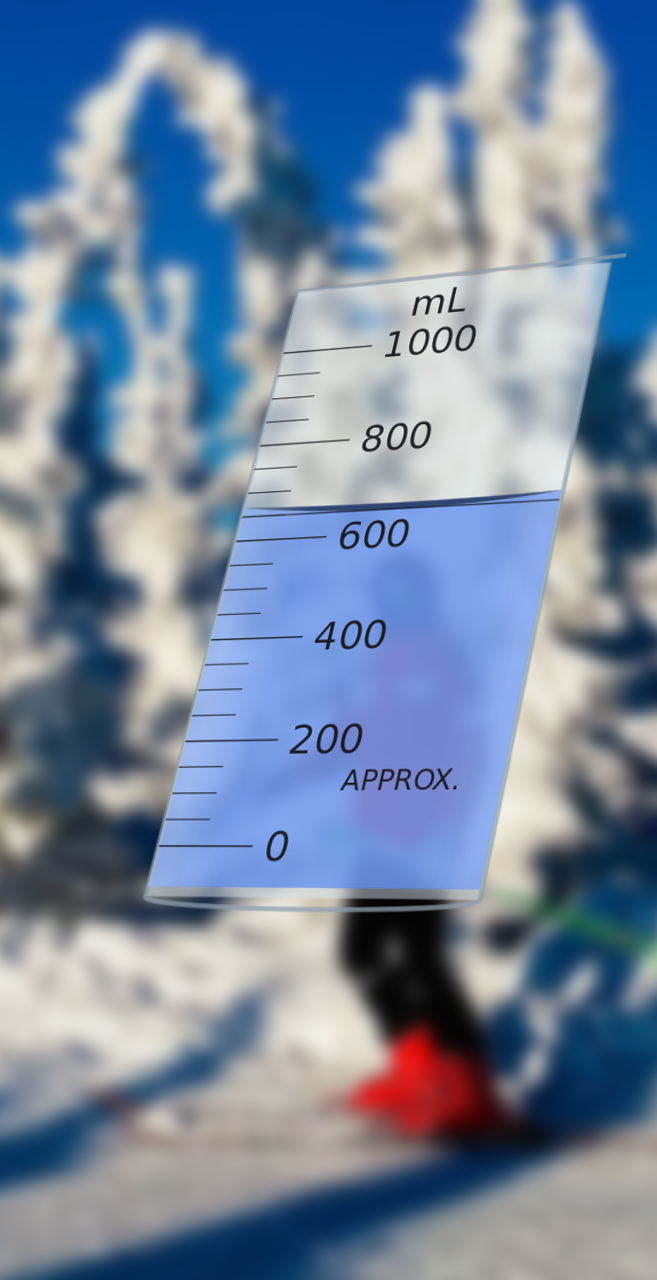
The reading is {"value": 650, "unit": "mL"}
